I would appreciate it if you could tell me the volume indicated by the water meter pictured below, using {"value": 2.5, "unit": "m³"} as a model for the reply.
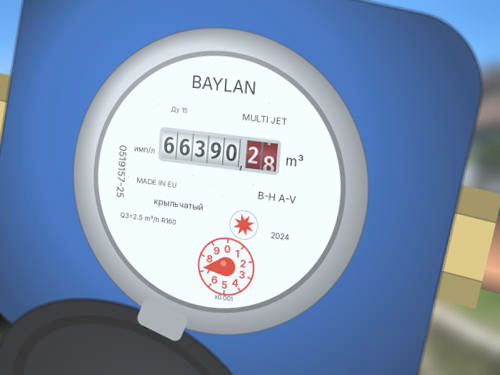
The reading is {"value": 66390.277, "unit": "m³"}
